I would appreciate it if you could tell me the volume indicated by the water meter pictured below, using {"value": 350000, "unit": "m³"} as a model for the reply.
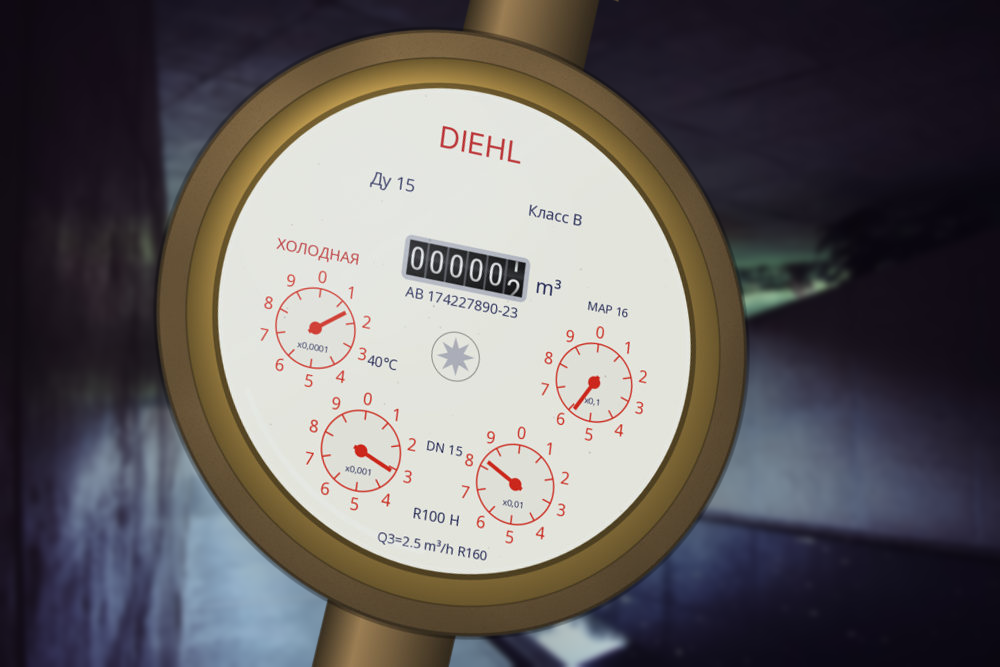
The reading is {"value": 1.5831, "unit": "m³"}
